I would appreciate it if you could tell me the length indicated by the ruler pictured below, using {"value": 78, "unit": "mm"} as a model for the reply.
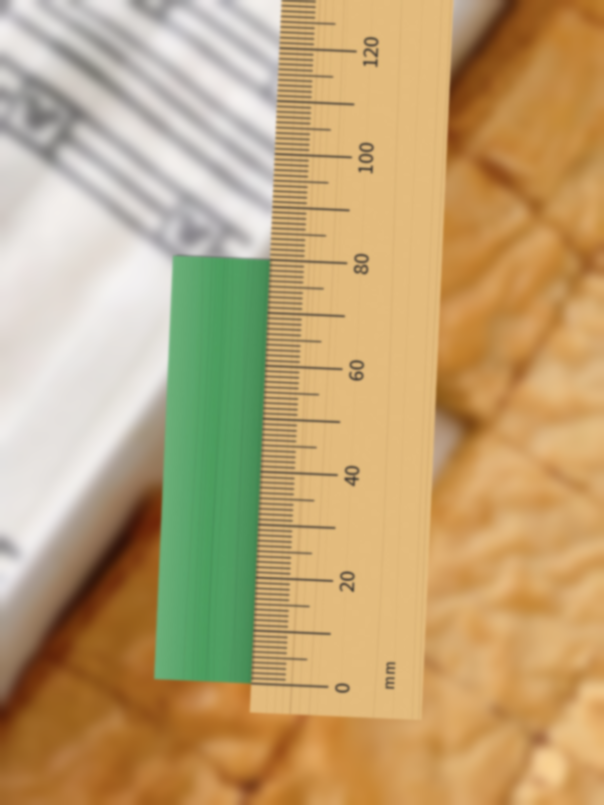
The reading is {"value": 80, "unit": "mm"}
